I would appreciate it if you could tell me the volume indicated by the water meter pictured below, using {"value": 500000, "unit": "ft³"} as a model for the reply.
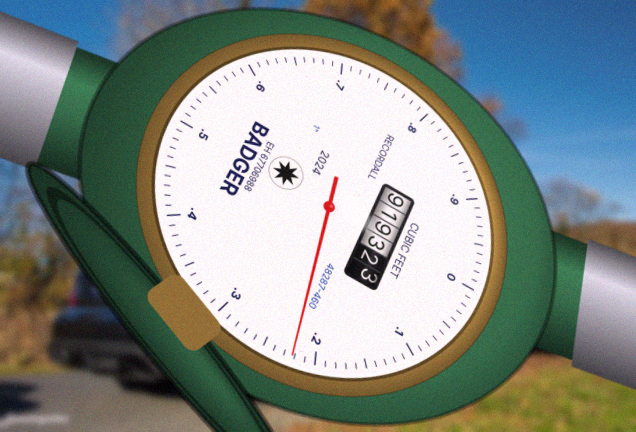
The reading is {"value": 919323.22, "unit": "ft³"}
